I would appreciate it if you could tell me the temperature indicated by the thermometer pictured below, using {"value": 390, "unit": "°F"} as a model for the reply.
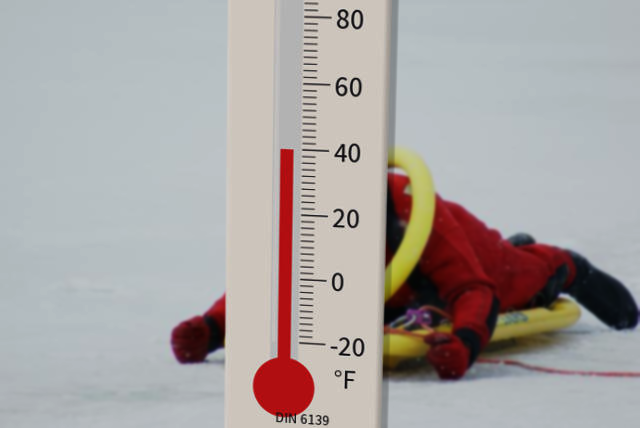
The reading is {"value": 40, "unit": "°F"}
